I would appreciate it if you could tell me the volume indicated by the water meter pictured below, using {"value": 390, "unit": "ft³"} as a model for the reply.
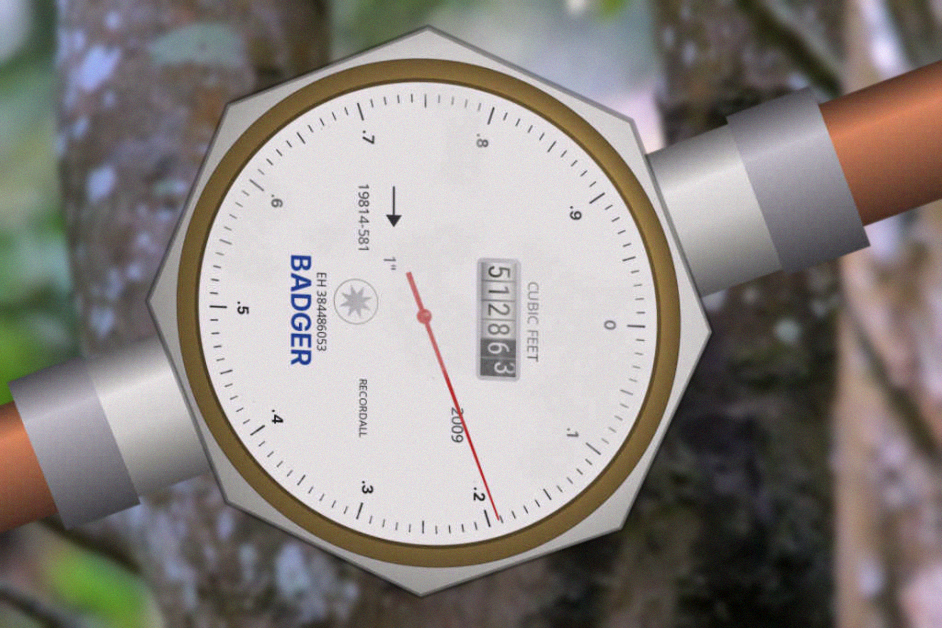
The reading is {"value": 512863.19, "unit": "ft³"}
